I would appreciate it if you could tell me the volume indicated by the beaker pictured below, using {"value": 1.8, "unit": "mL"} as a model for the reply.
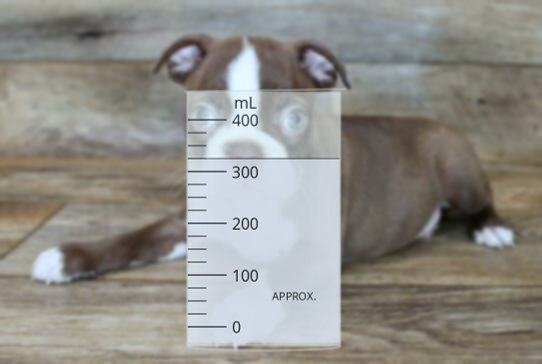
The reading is {"value": 325, "unit": "mL"}
